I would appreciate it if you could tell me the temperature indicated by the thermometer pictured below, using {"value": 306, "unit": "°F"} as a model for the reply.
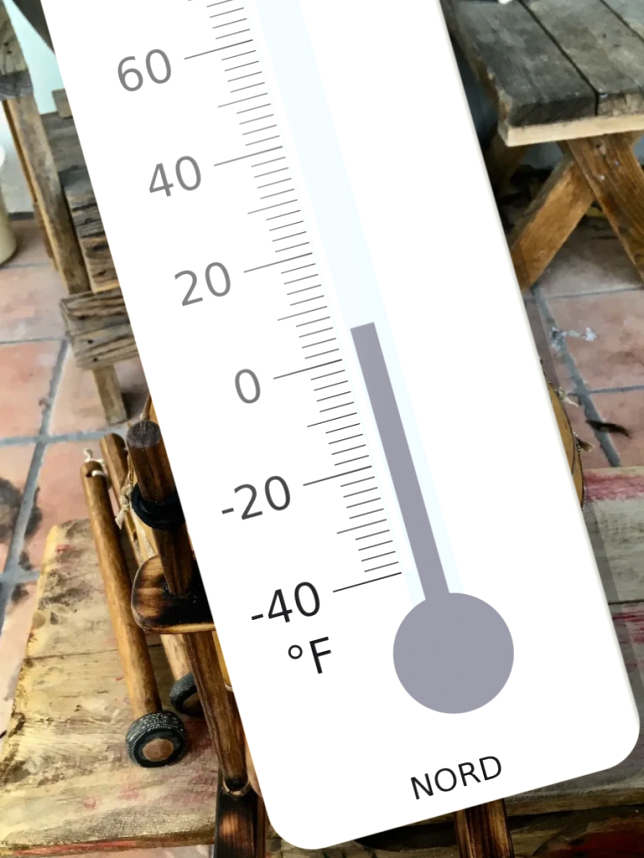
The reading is {"value": 5, "unit": "°F"}
